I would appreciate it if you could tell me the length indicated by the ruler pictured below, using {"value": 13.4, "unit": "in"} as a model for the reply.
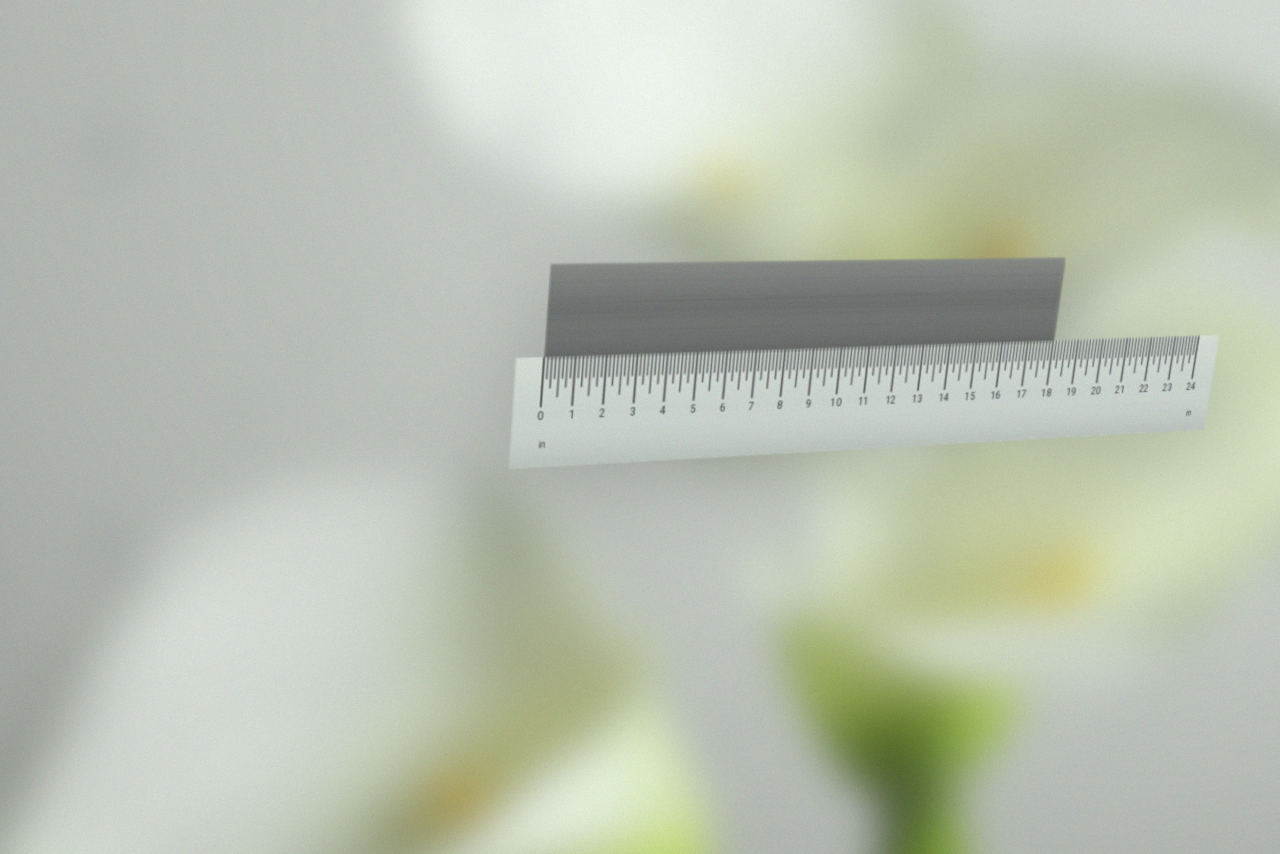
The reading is {"value": 18, "unit": "in"}
